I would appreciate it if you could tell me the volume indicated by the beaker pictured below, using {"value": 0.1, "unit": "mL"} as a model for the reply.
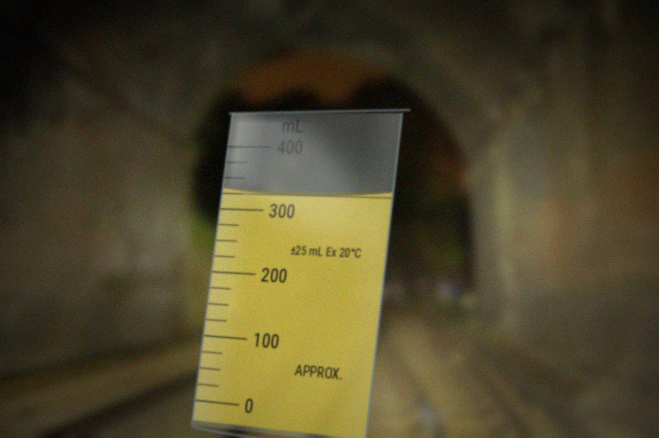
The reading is {"value": 325, "unit": "mL"}
